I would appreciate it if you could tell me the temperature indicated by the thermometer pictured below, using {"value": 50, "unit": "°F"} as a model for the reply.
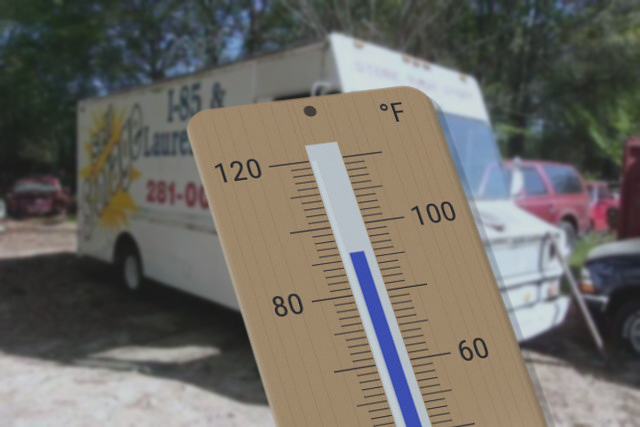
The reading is {"value": 92, "unit": "°F"}
